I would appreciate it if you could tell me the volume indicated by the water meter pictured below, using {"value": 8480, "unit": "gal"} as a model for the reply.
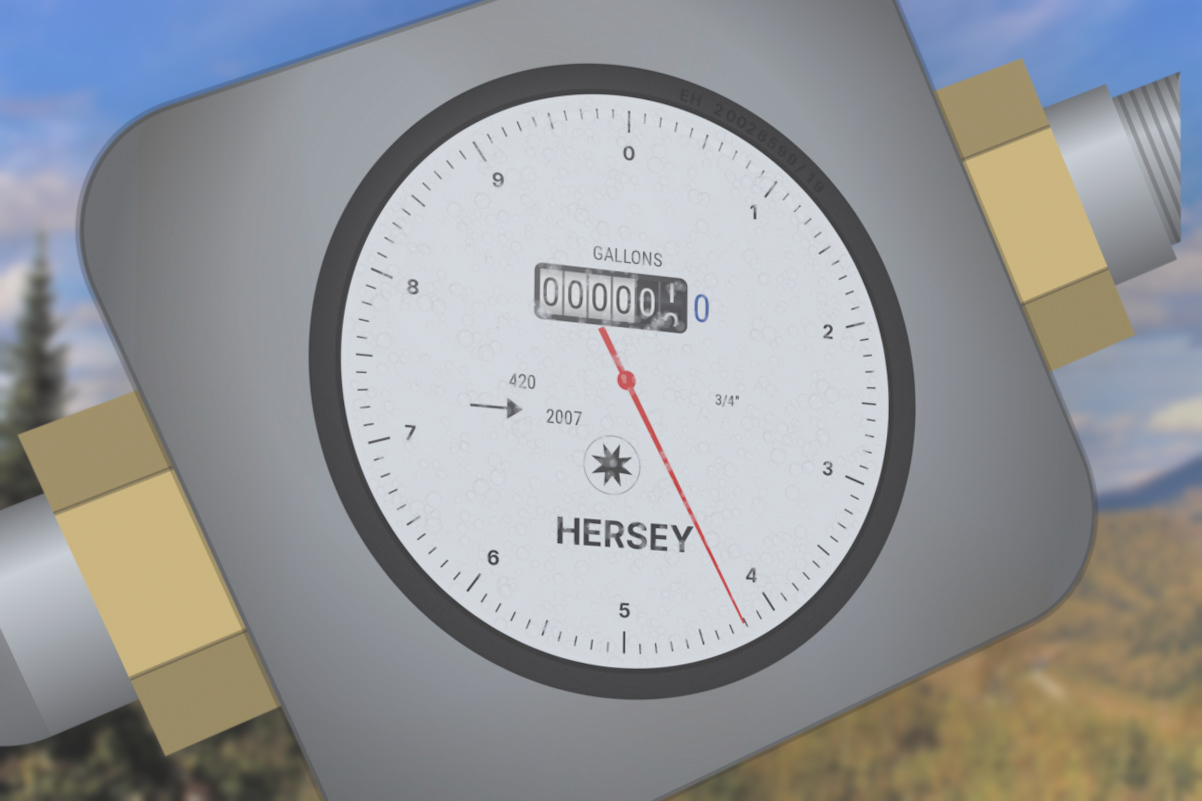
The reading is {"value": 14.2, "unit": "gal"}
